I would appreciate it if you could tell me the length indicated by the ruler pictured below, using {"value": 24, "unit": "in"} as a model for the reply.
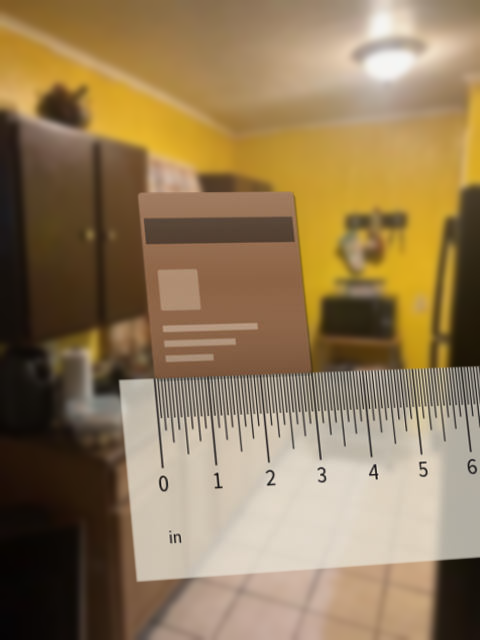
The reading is {"value": 3, "unit": "in"}
